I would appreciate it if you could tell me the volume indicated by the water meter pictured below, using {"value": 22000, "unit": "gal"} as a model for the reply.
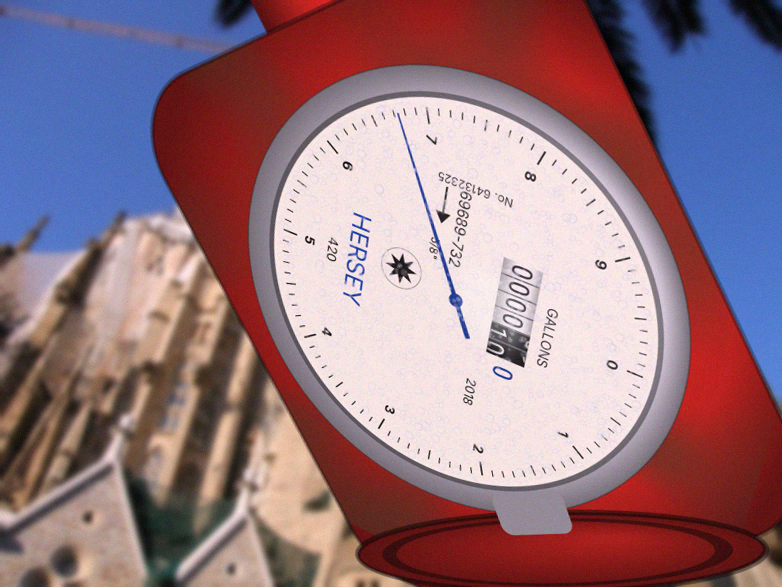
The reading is {"value": 96.7, "unit": "gal"}
